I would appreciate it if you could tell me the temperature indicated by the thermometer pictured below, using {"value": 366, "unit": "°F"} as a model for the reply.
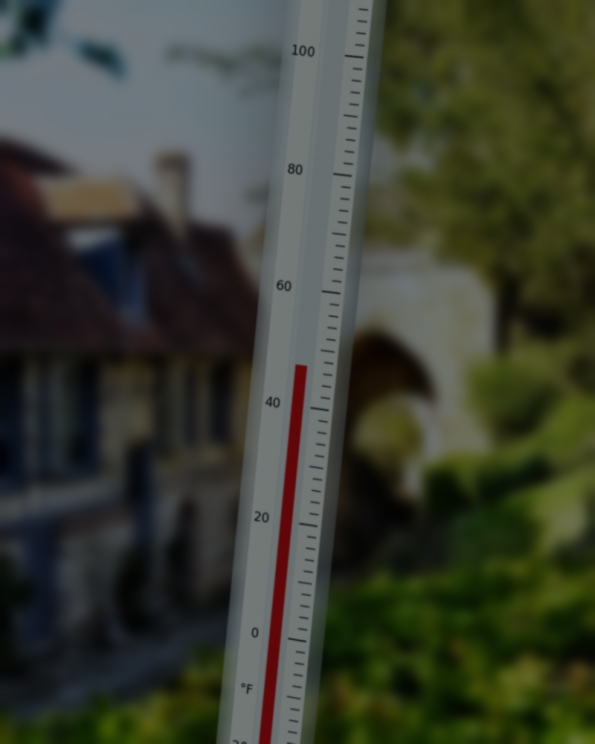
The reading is {"value": 47, "unit": "°F"}
